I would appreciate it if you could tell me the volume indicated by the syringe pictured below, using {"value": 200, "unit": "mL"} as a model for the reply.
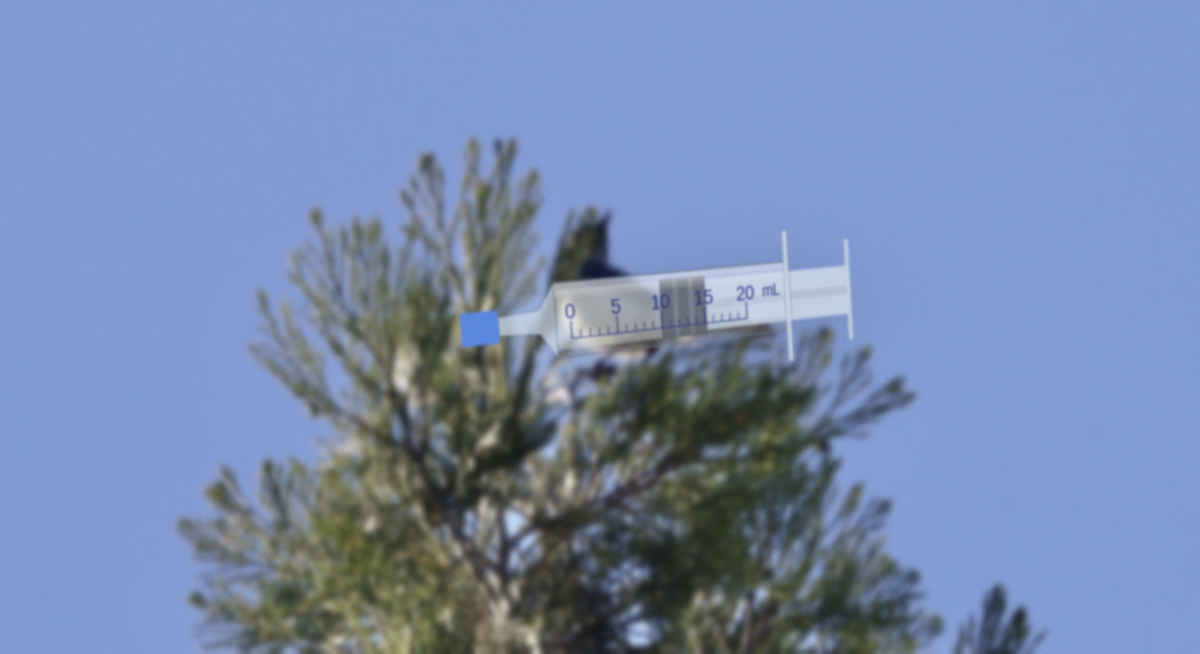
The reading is {"value": 10, "unit": "mL"}
